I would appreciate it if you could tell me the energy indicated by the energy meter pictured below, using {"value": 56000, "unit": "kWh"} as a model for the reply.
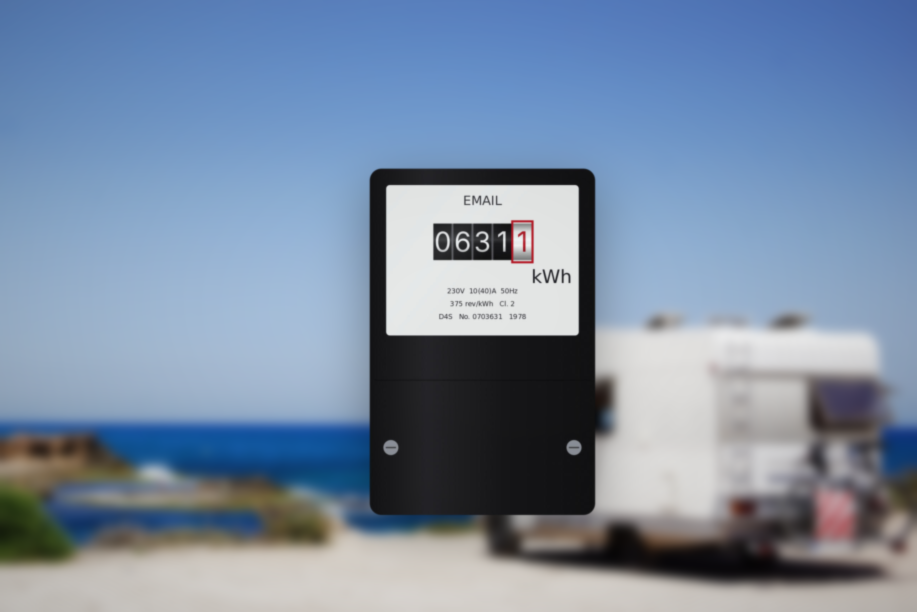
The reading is {"value": 631.1, "unit": "kWh"}
